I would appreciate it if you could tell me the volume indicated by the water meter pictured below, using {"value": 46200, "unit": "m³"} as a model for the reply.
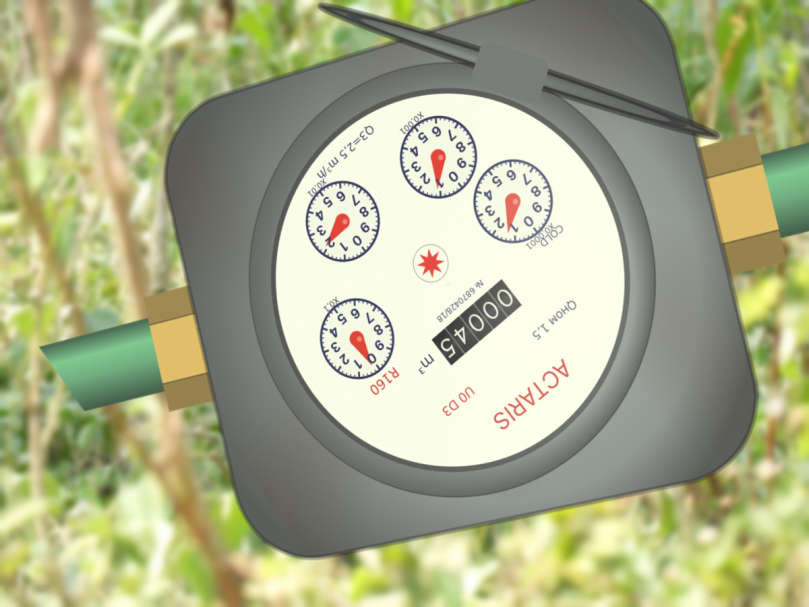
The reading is {"value": 45.0211, "unit": "m³"}
